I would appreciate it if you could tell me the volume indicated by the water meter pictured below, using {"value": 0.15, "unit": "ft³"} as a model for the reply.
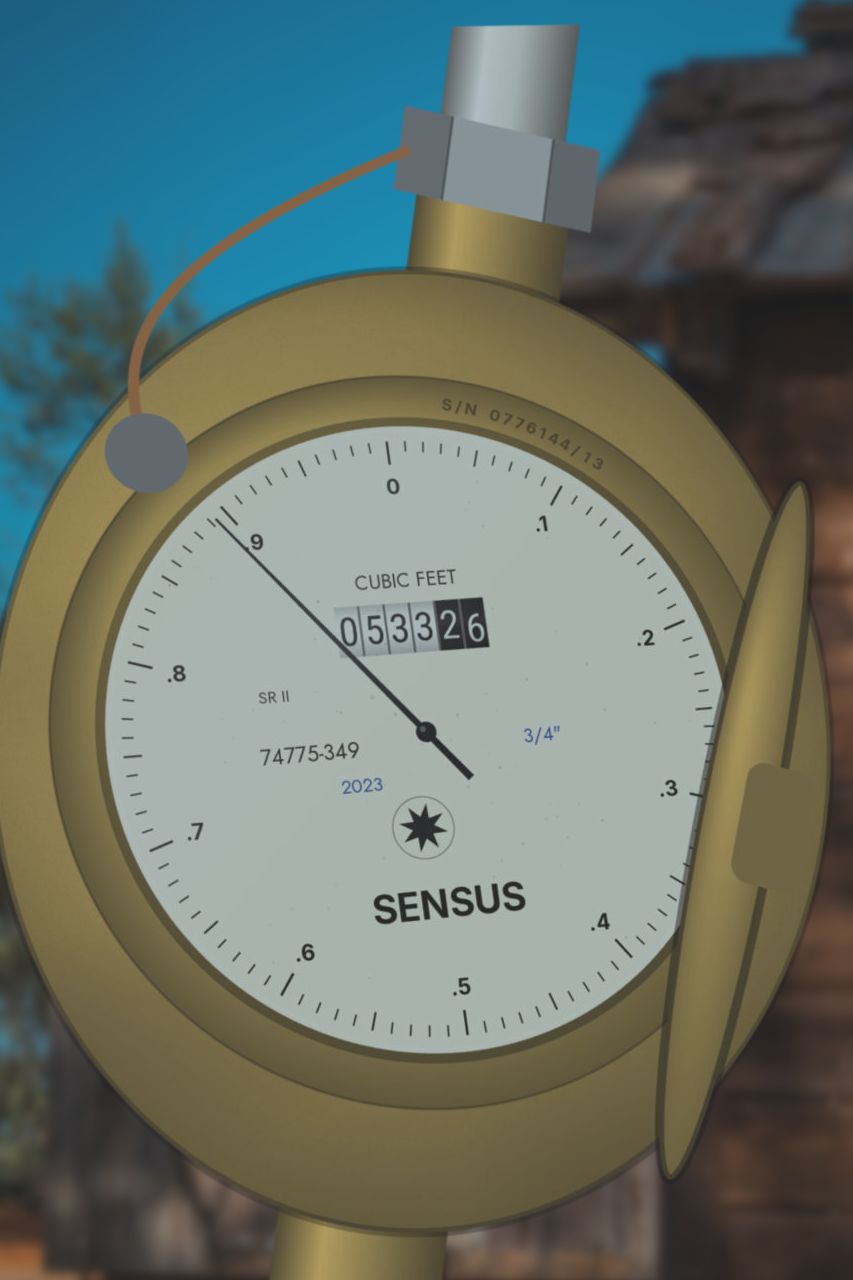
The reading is {"value": 53325.89, "unit": "ft³"}
